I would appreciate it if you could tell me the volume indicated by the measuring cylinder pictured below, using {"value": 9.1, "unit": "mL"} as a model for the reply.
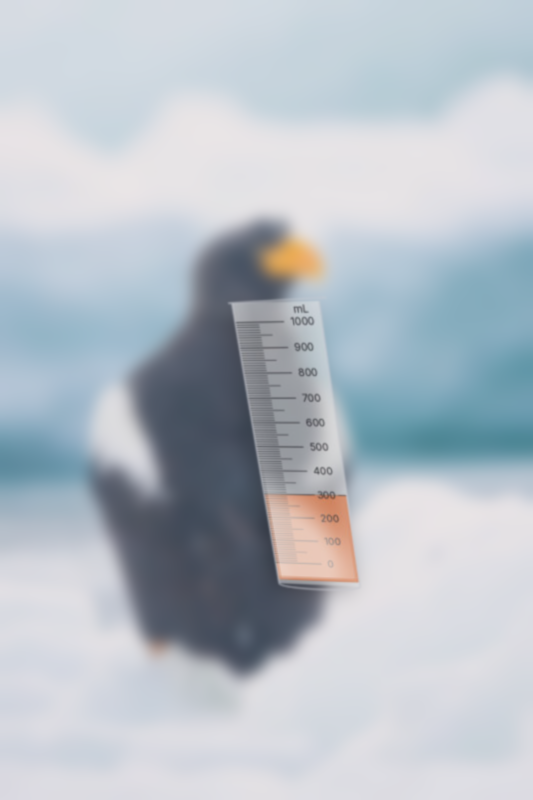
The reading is {"value": 300, "unit": "mL"}
